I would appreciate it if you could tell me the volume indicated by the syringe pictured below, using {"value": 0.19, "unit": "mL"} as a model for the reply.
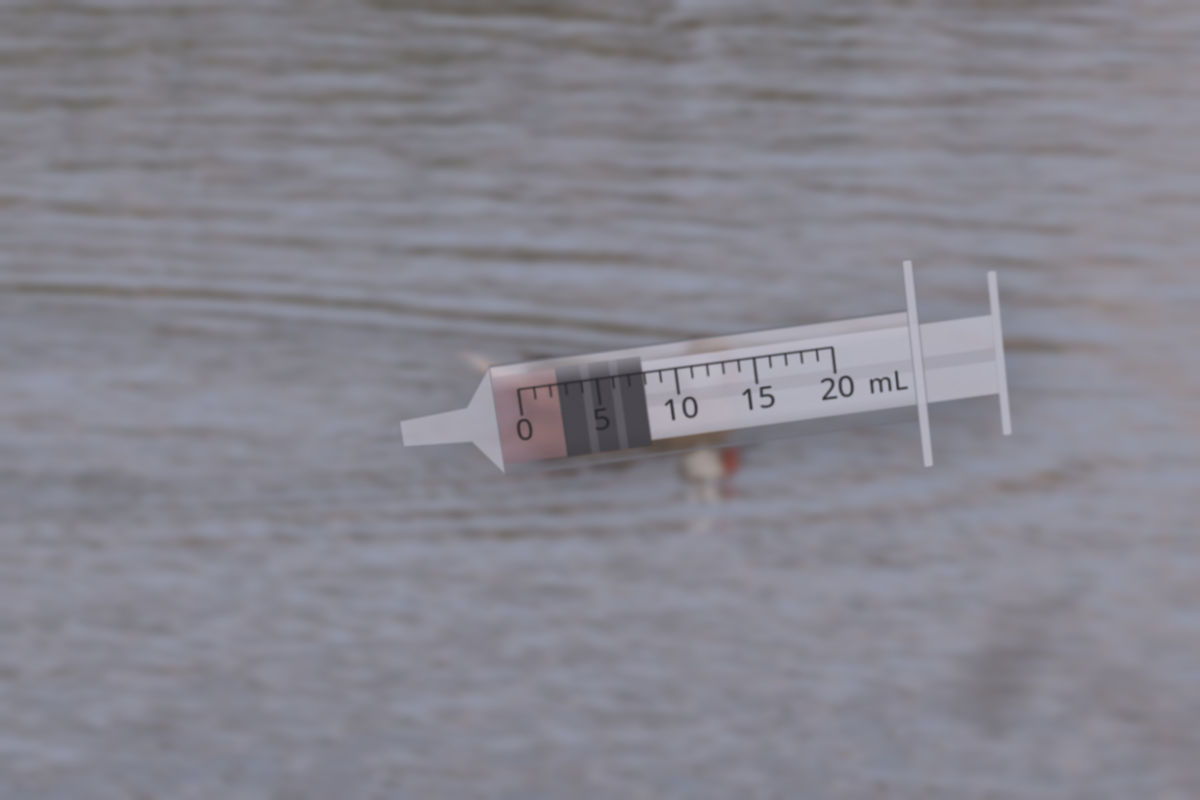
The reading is {"value": 2.5, "unit": "mL"}
